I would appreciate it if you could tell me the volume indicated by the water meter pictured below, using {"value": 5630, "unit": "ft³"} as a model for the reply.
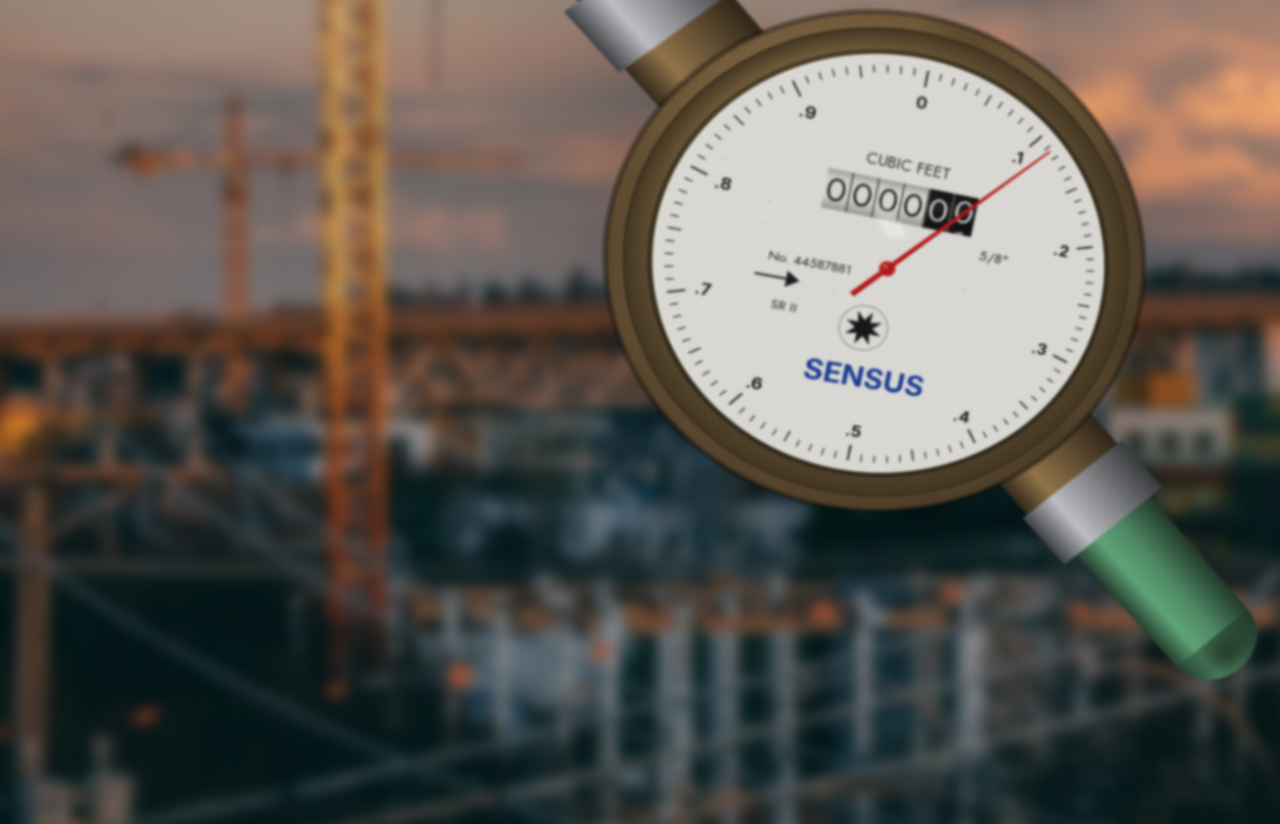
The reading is {"value": 0.11, "unit": "ft³"}
